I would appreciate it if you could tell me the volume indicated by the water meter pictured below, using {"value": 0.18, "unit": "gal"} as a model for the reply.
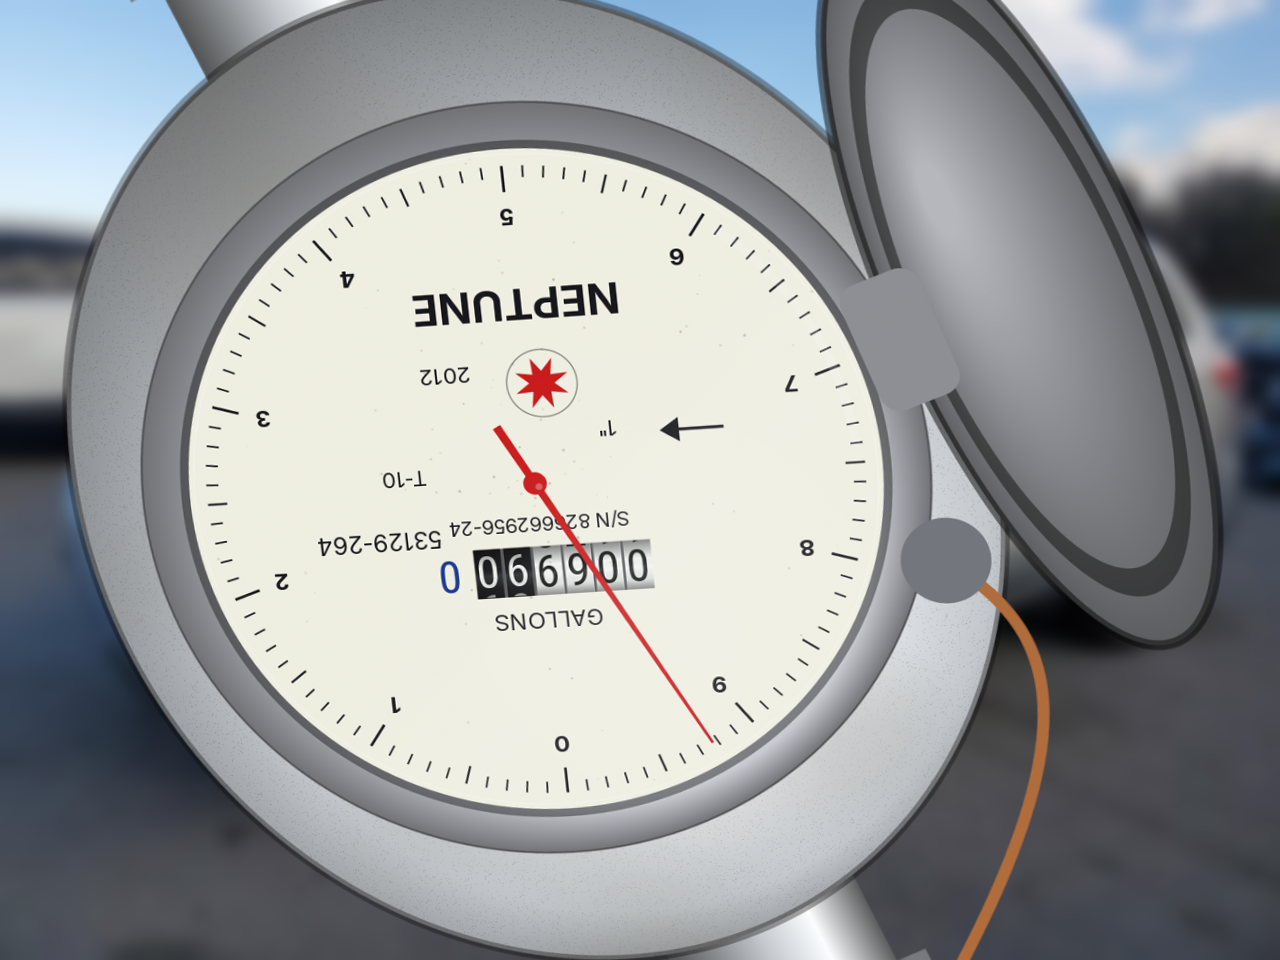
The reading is {"value": 69899.2, "unit": "gal"}
